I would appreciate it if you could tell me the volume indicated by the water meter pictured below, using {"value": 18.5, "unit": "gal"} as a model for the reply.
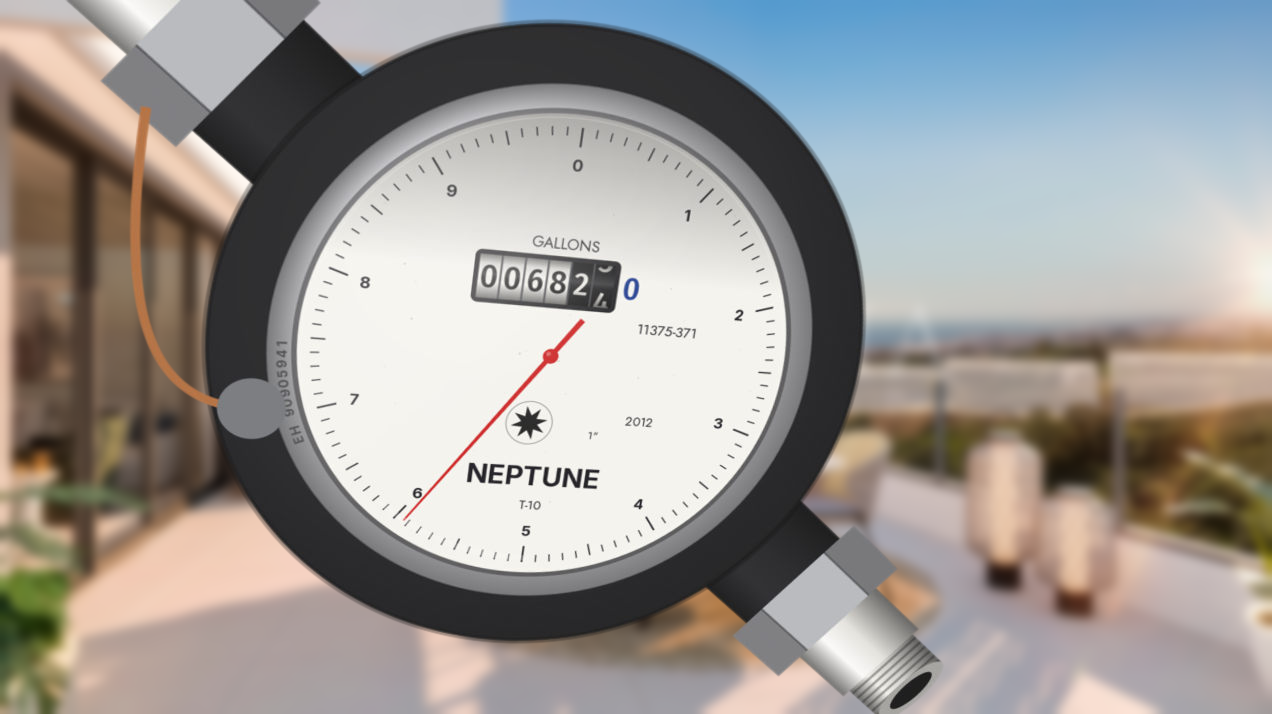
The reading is {"value": 68235.9, "unit": "gal"}
